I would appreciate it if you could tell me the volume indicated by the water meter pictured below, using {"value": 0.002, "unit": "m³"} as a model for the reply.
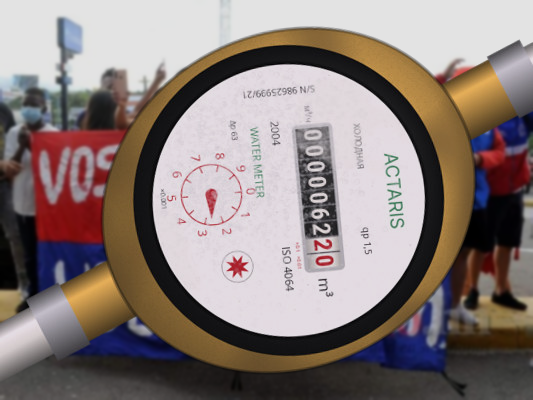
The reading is {"value": 62.202, "unit": "m³"}
